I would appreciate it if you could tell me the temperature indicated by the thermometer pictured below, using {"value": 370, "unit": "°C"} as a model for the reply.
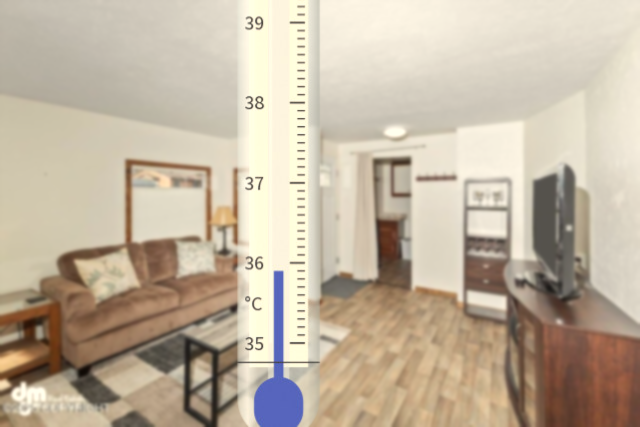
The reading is {"value": 35.9, "unit": "°C"}
